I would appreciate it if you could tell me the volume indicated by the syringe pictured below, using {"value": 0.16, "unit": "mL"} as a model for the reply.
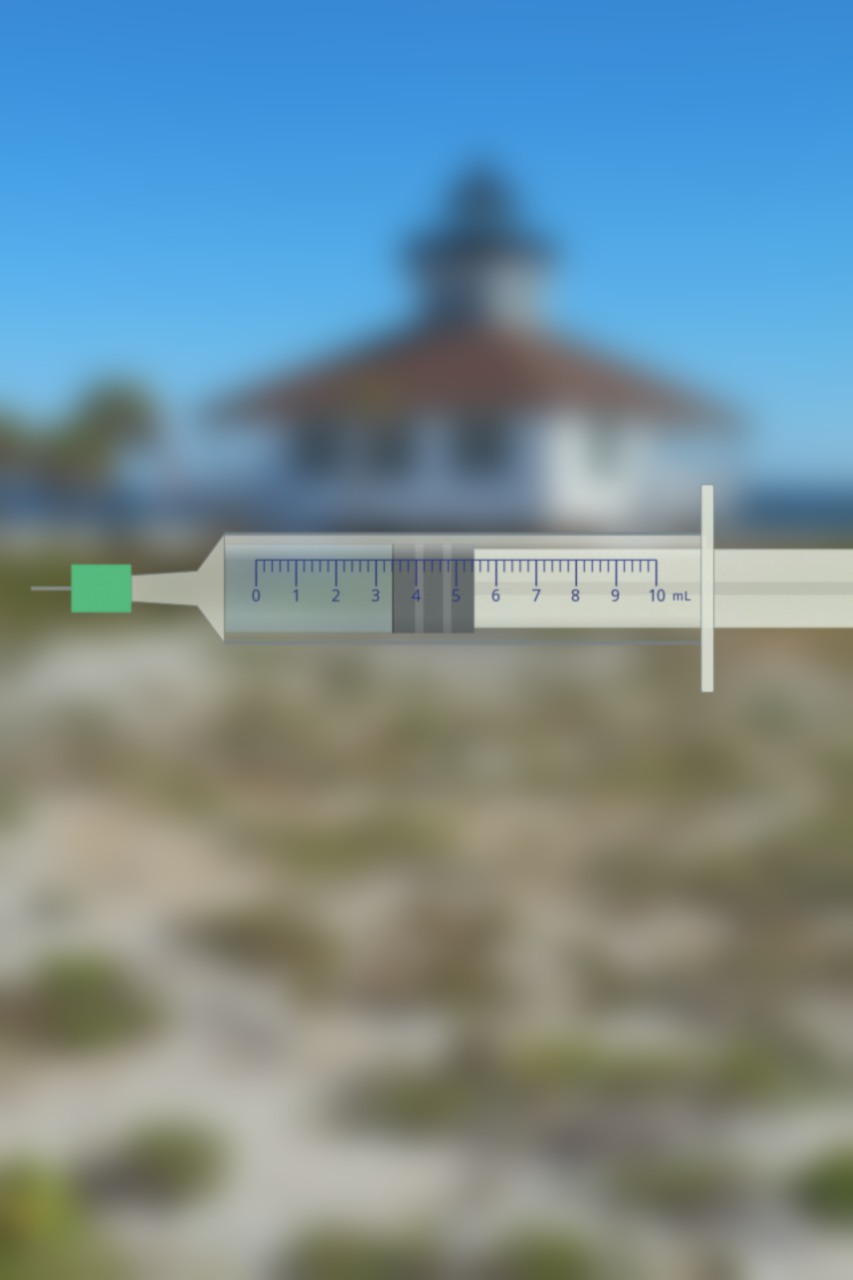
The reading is {"value": 3.4, "unit": "mL"}
